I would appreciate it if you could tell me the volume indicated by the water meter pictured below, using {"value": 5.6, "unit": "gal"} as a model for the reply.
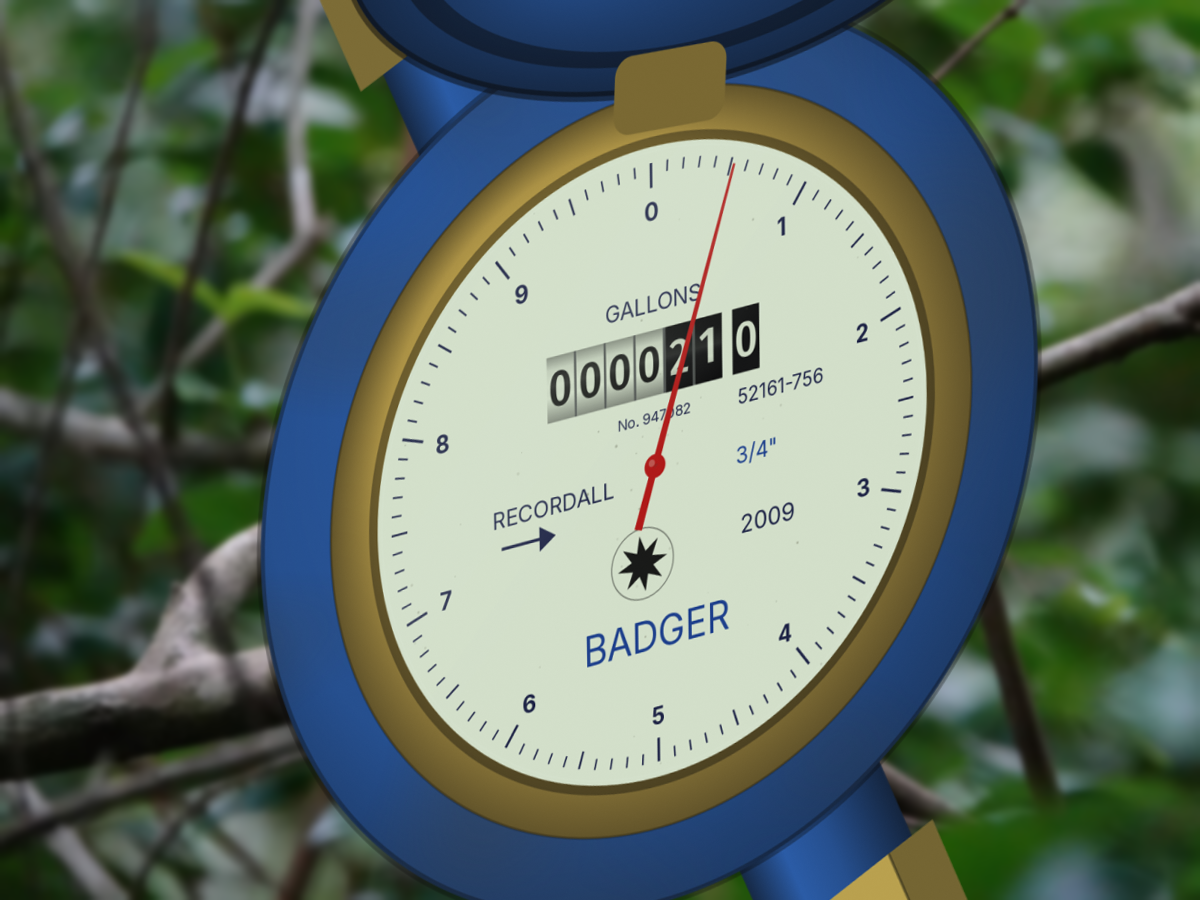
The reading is {"value": 210.5, "unit": "gal"}
